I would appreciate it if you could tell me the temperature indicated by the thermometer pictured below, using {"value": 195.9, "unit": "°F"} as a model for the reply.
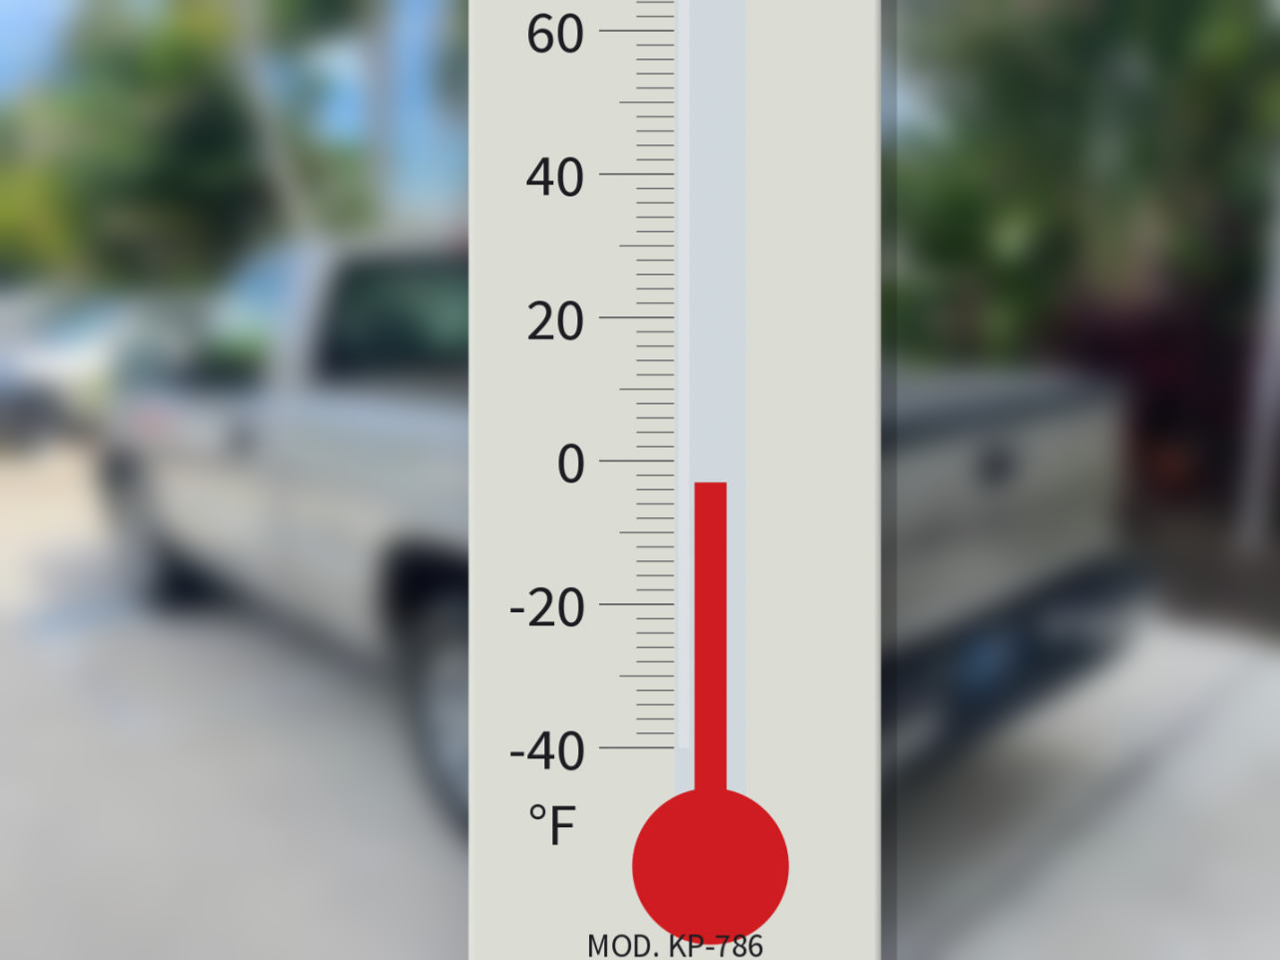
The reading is {"value": -3, "unit": "°F"}
